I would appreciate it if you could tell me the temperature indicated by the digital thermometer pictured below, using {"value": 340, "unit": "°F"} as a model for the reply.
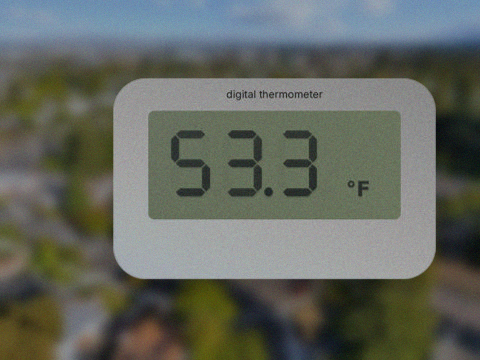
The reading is {"value": 53.3, "unit": "°F"}
